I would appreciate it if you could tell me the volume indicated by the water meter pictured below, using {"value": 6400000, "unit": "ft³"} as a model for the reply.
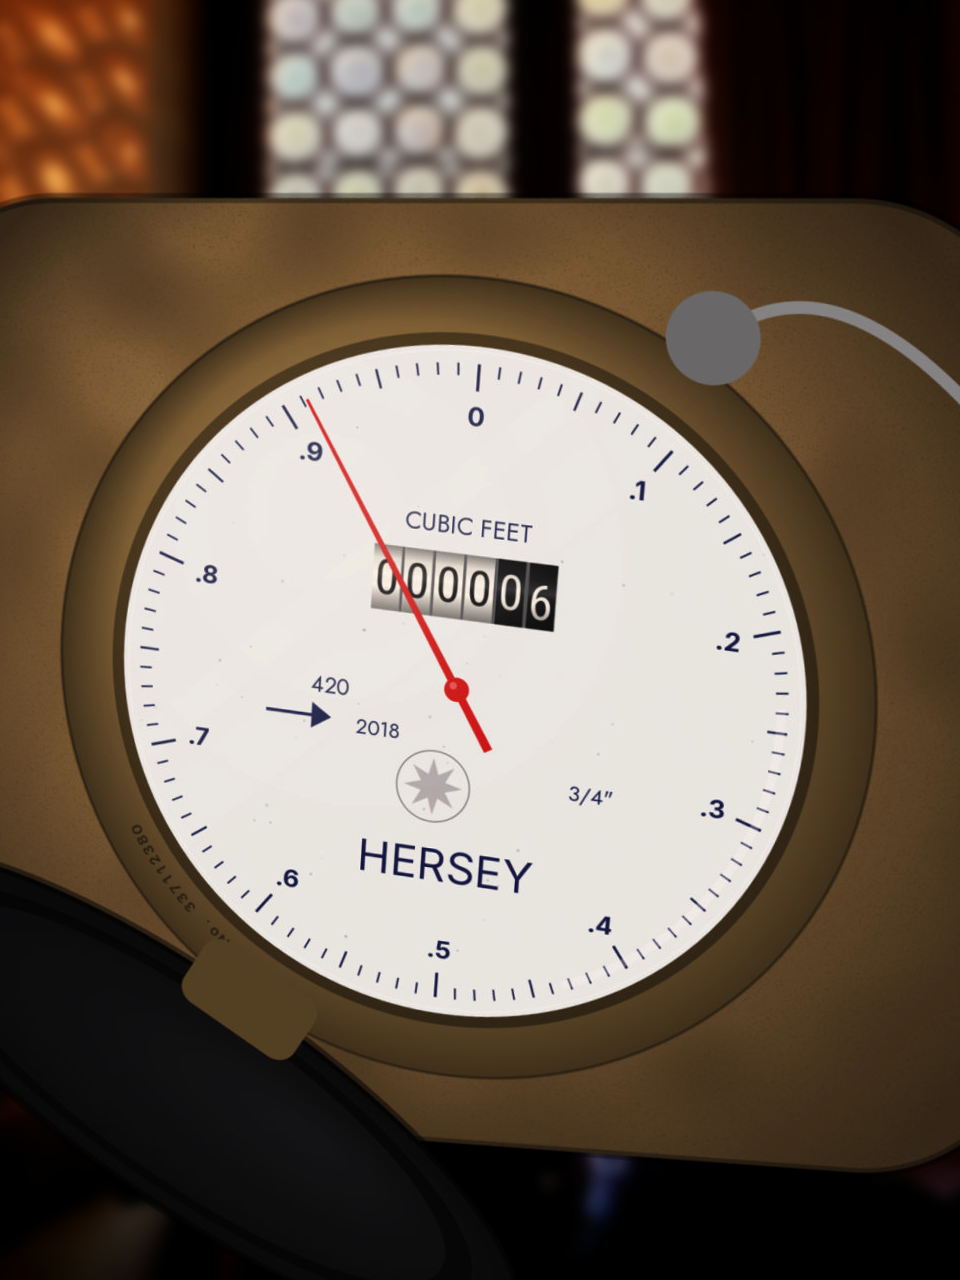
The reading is {"value": 5.91, "unit": "ft³"}
